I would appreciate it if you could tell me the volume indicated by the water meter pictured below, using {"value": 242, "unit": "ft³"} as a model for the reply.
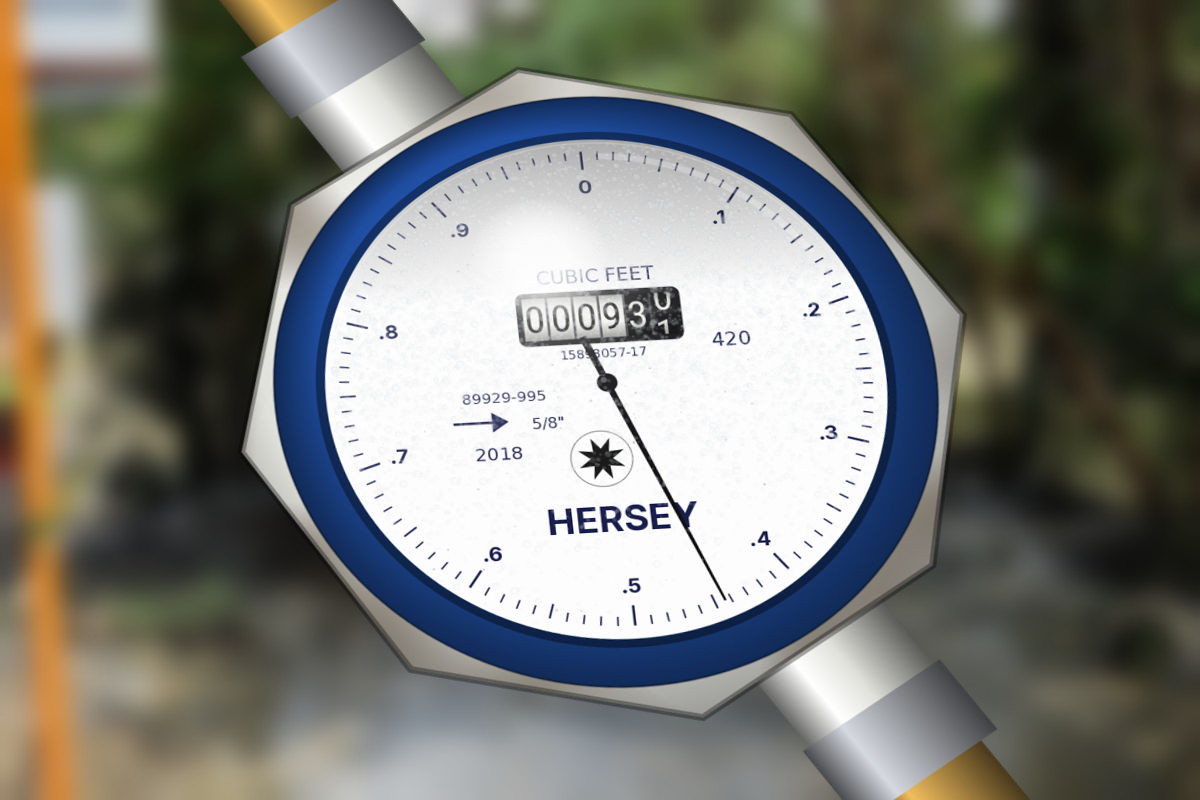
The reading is {"value": 930.44, "unit": "ft³"}
